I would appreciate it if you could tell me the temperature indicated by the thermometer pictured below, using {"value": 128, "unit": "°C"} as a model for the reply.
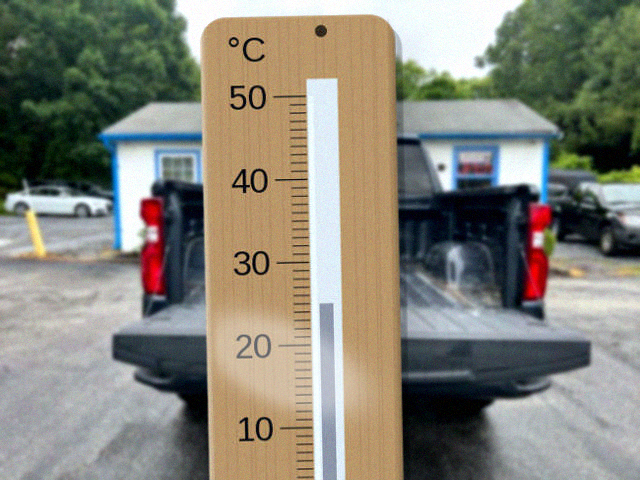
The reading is {"value": 25, "unit": "°C"}
